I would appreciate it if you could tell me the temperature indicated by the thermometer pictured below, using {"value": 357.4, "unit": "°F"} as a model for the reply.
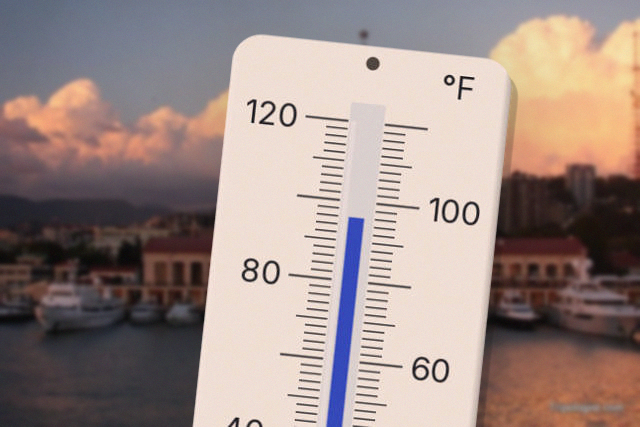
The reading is {"value": 96, "unit": "°F"}
